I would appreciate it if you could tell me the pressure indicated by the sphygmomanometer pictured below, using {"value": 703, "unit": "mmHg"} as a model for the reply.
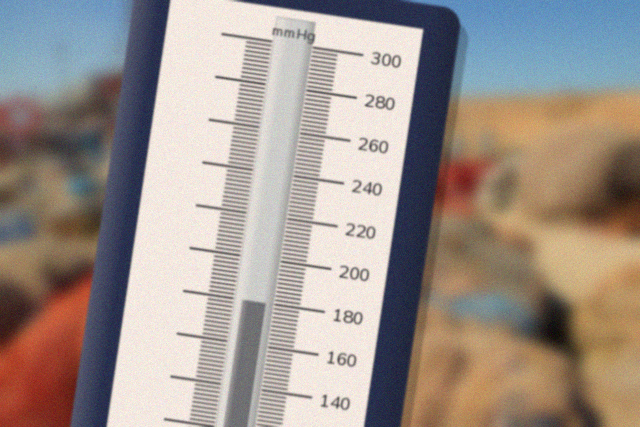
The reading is {"value": 180, "unit": "mmHg"}
